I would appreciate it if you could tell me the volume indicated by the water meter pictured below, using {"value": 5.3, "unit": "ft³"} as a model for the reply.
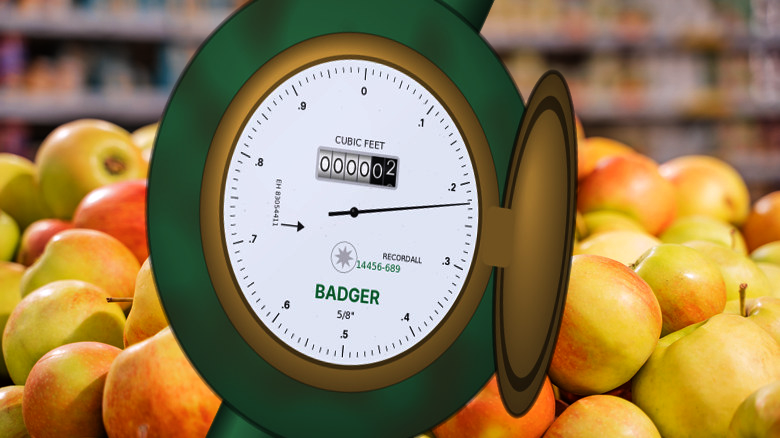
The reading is {"value": 2.22, "unit": "ft³"}
